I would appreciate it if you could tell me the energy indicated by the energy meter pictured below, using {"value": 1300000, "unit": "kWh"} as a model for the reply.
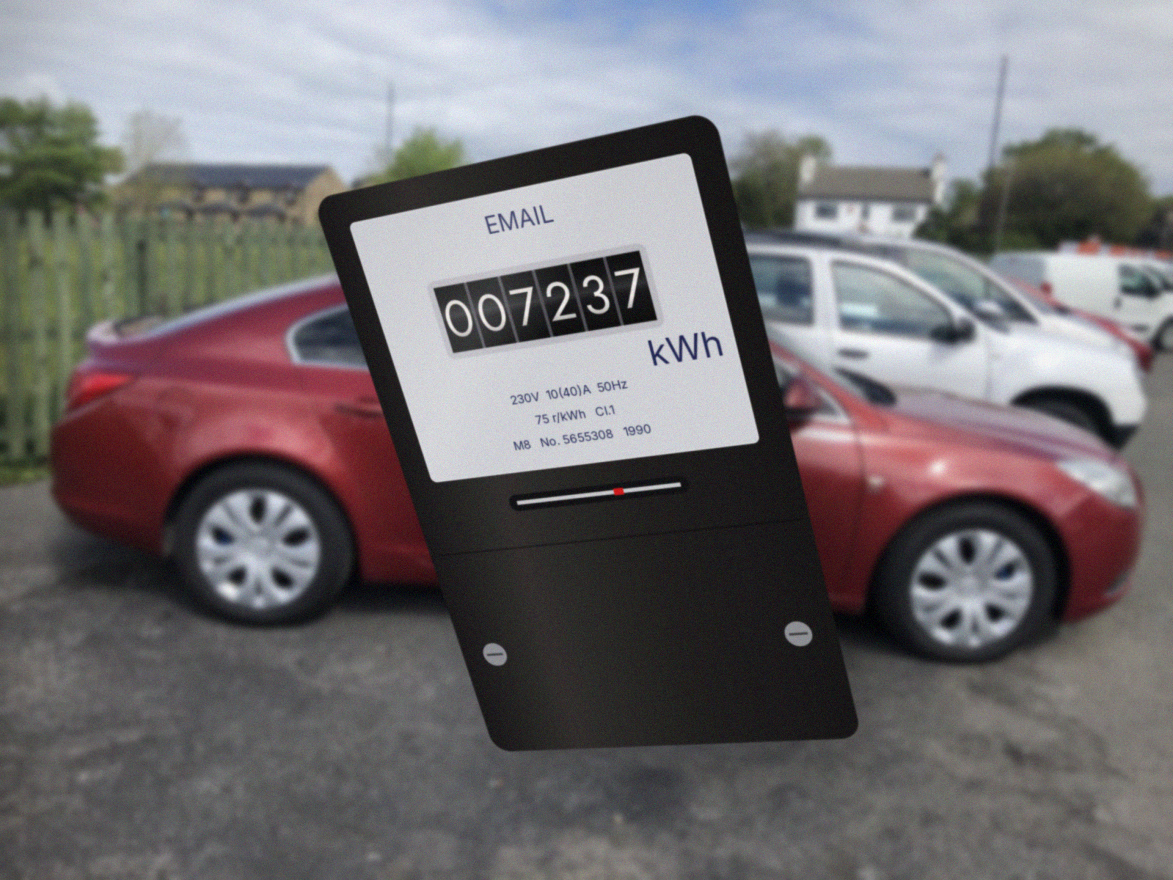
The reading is {"value": 7237, "unit": "kWh"}
